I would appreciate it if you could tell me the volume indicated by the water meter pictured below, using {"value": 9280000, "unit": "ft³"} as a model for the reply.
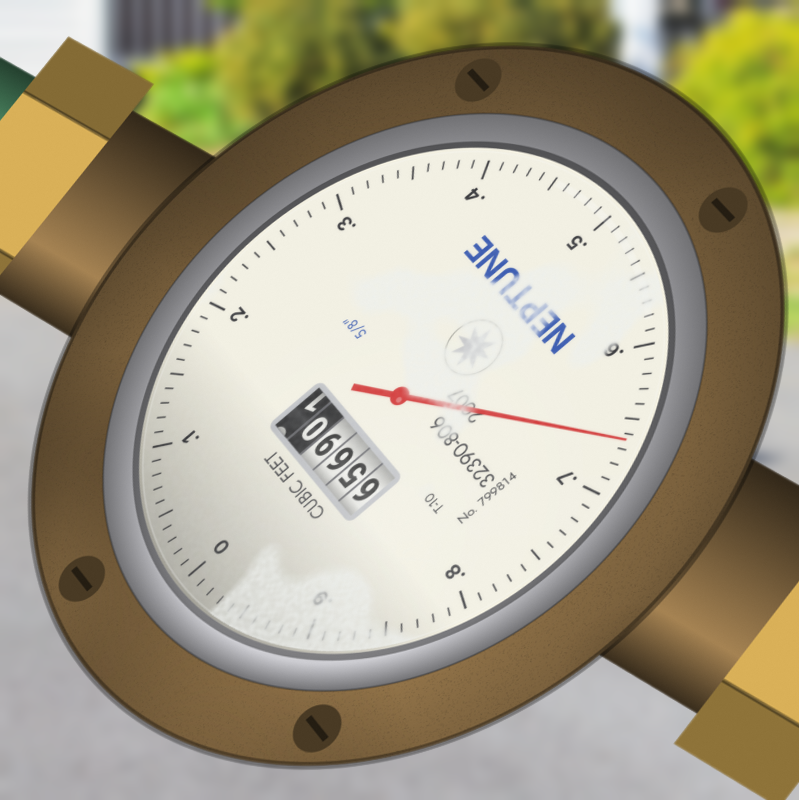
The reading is {"value": 656900.66, "unit": "ft³"}
